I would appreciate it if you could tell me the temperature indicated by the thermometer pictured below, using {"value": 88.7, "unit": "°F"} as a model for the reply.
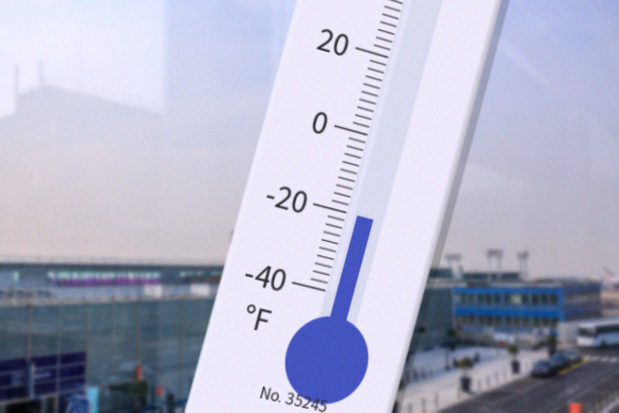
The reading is {"value": -20, "unit": "°F"}
